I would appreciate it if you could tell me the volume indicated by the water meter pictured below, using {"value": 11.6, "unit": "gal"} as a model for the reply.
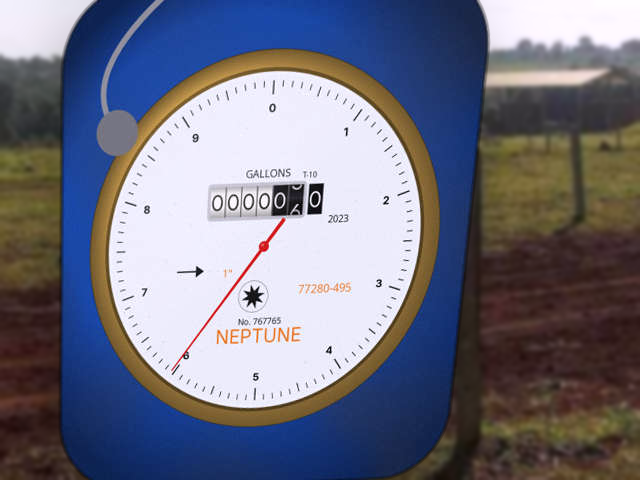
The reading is {"value": 56.0, "unit": "gal"}
